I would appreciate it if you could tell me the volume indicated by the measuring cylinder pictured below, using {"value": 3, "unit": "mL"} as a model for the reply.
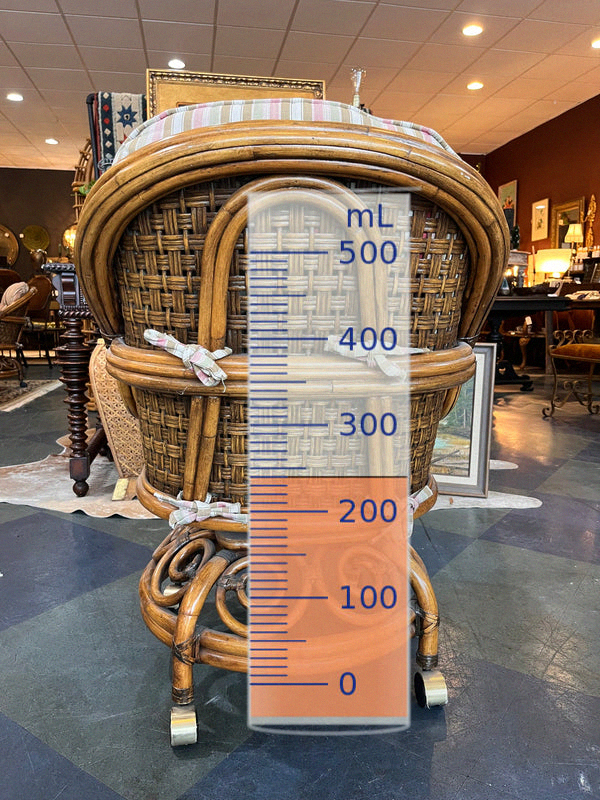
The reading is {"value": 240, "unit": "mL"}
